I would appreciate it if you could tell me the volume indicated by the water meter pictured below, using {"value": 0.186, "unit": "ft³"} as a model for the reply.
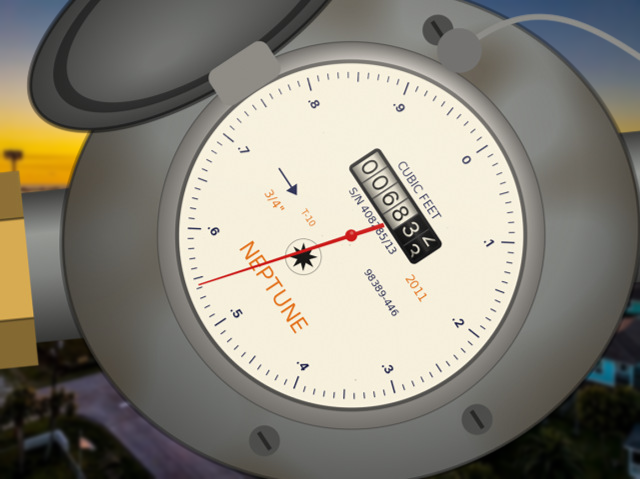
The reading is {"value": 6832.54, "unit": "ft³"}
